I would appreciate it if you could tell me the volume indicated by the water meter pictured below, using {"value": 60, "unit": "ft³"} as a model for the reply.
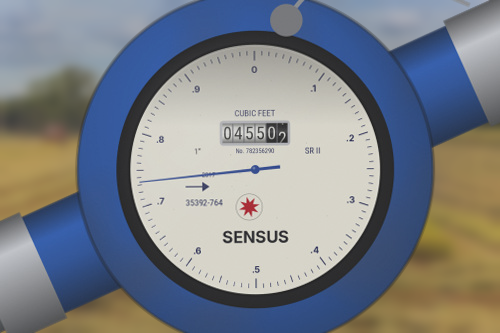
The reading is {"value": 45501.73, "unit": "ft³"}
